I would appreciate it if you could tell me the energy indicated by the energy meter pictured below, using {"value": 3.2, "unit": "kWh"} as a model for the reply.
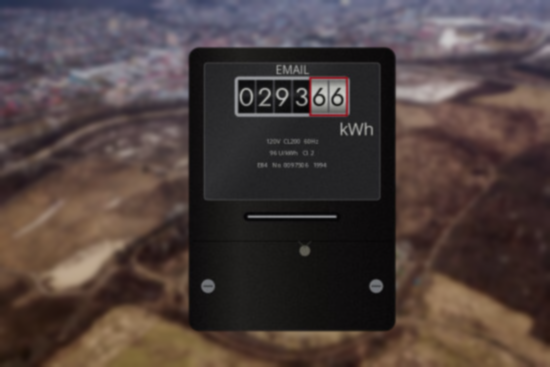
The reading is {"value": 293.66, "unit": "kWh"}
